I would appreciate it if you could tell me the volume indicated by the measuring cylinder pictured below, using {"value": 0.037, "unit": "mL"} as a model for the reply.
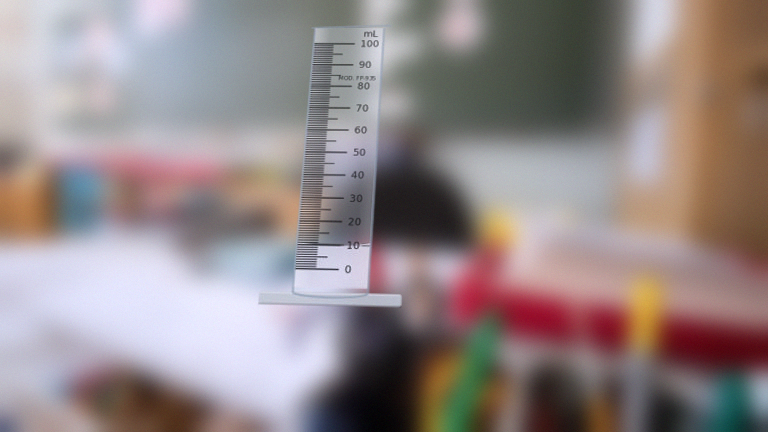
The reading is {"value": 10, "unit": "mL"}
